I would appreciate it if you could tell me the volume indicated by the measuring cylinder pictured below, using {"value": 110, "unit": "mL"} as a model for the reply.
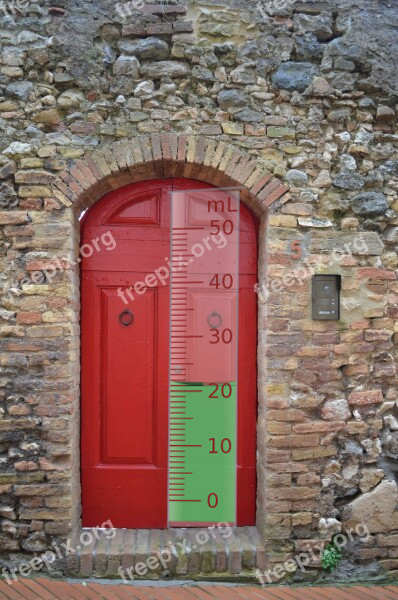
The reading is {"value": 21, "unit": "mL"}
